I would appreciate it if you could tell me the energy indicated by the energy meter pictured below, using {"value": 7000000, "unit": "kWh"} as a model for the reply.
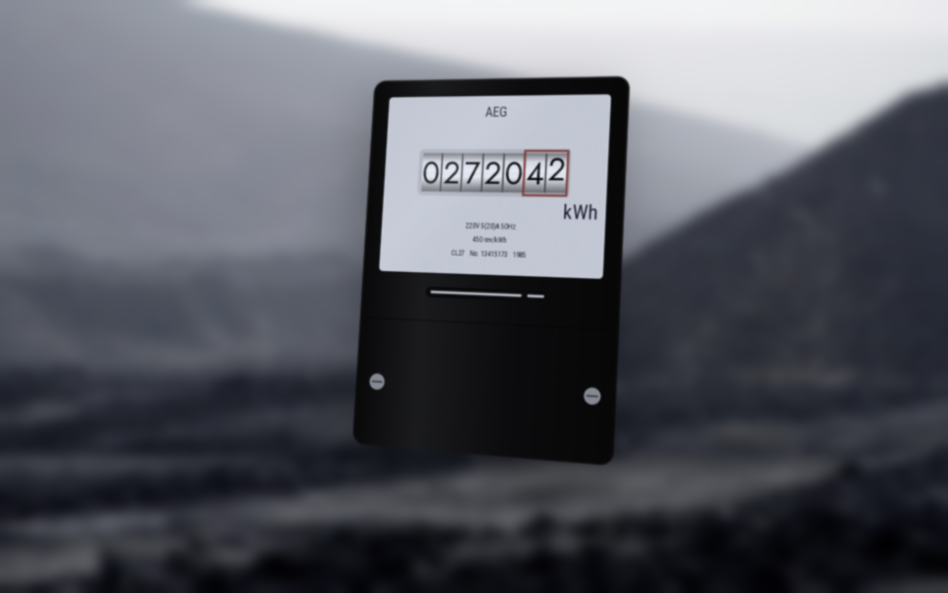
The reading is {"value": 2720.42, "unit": "kWh"}
